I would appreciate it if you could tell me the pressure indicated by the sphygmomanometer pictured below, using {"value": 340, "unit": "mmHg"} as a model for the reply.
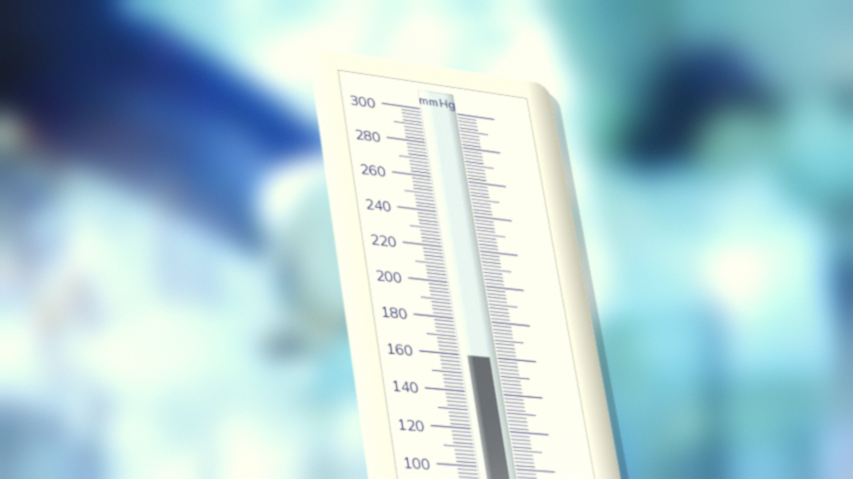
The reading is {"value": 160, "unit": "mmHg"}
